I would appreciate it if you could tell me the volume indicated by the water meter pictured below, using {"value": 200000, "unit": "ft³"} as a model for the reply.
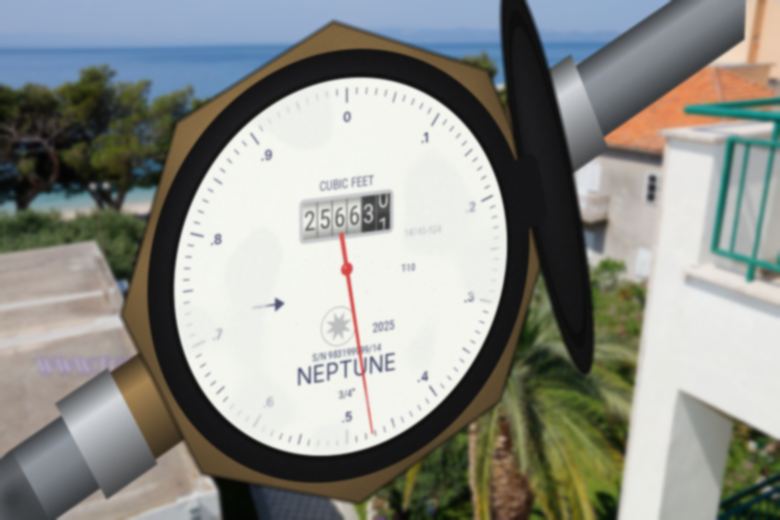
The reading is {"value": 256630.47, "unit": "ft³"}
